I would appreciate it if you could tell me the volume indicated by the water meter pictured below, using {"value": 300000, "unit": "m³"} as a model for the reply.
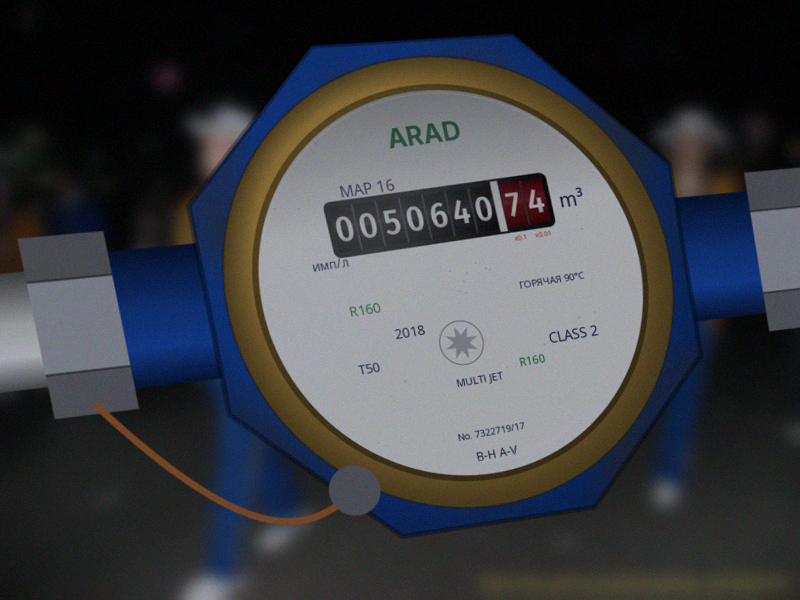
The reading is {"value": 50640.74, "unit": "m³"}
